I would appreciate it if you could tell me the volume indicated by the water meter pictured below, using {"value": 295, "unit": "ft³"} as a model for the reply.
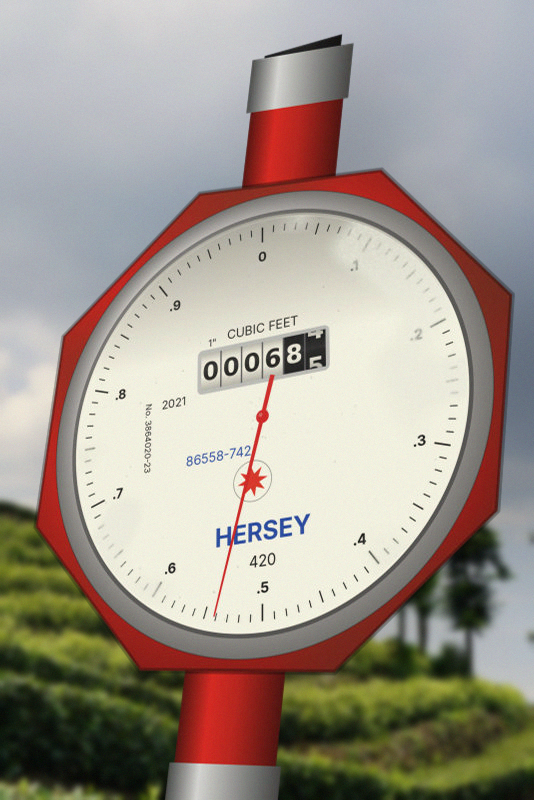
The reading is {"value": 684.54, "unit": "ft³"}
